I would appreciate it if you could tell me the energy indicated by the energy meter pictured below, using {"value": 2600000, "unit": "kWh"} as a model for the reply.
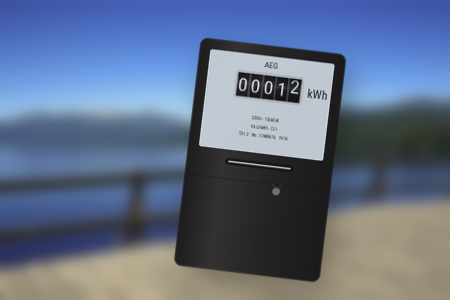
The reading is {"value": 12, "unit": "kWh"}
